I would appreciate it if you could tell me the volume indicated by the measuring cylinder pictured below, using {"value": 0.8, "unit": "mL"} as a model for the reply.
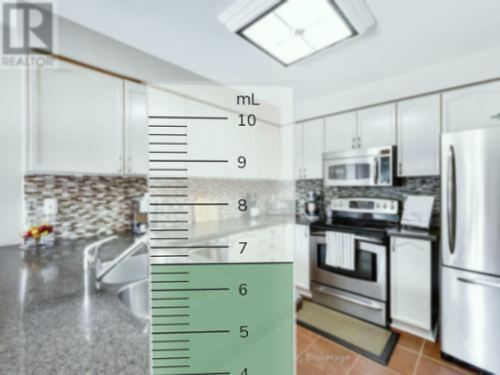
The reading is {"value": 6.6, "unit": "mL"}
